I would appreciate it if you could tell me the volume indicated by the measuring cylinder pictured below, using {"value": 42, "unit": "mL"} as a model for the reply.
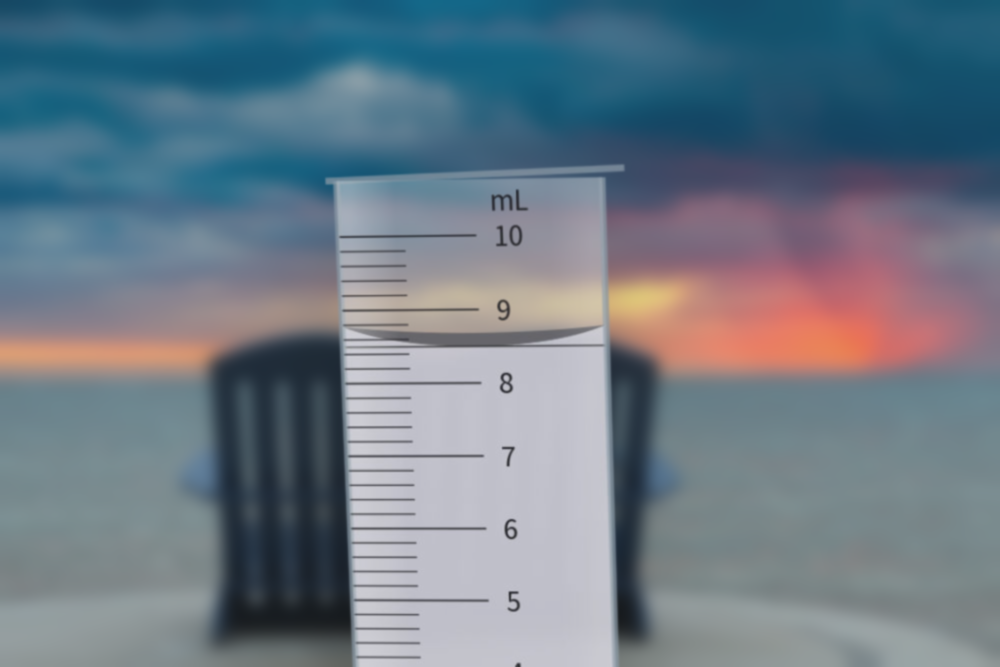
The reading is {"value": 8.5, "unit": "mL"}
